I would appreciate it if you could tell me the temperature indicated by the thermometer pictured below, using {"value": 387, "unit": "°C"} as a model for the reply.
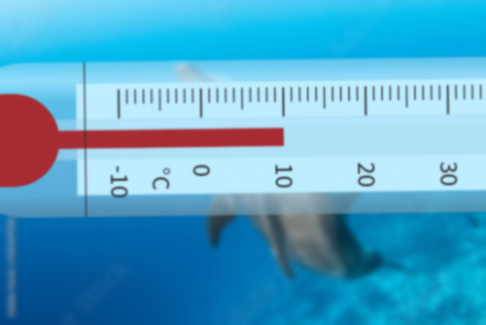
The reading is {"value": 10, "unit": "°C"}
